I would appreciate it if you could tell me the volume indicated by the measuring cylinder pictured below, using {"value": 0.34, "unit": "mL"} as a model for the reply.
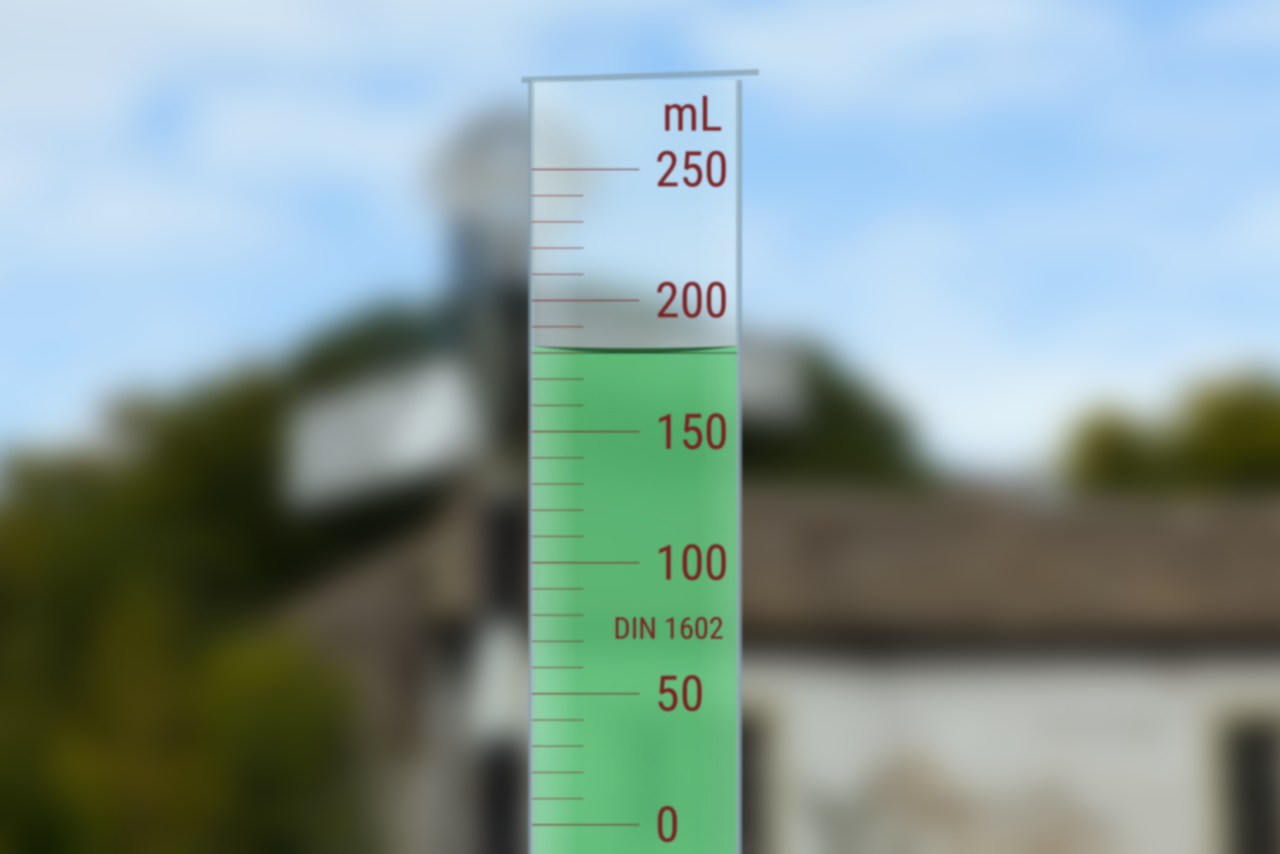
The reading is {"value": 180, "unit": "mL"}
